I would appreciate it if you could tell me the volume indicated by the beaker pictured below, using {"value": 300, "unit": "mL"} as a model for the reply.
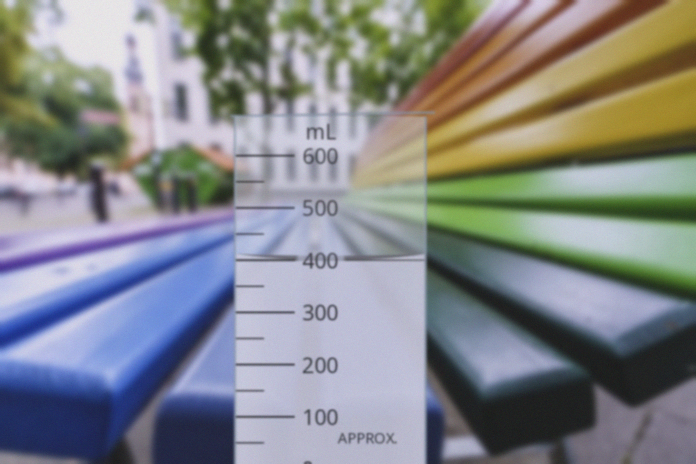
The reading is {"value": 400, "unit": "mL"}
